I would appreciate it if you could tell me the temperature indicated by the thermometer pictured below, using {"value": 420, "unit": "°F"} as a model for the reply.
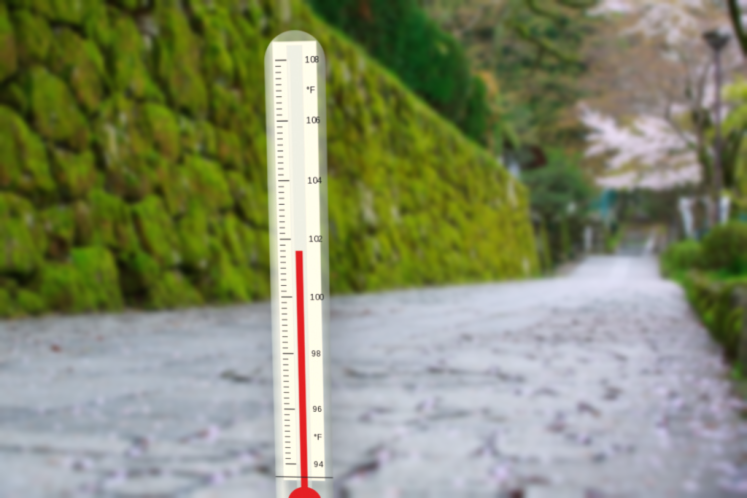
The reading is {"value": 101.6, "unit": "°F"}
